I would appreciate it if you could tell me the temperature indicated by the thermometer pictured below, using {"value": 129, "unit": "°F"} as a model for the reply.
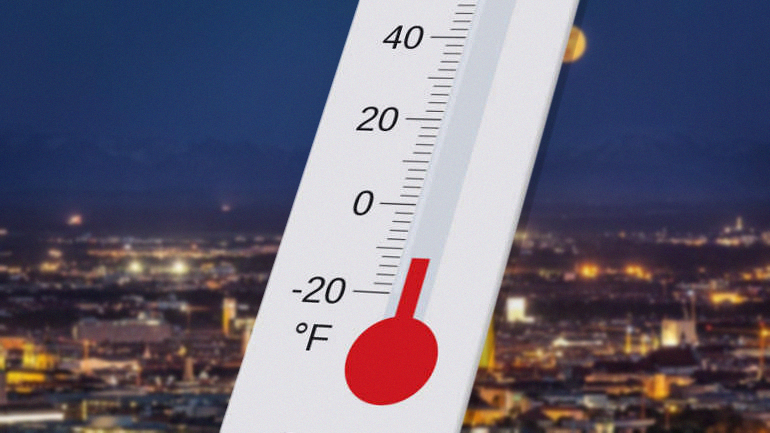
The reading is {"value": -12, "unit": "°F"}
